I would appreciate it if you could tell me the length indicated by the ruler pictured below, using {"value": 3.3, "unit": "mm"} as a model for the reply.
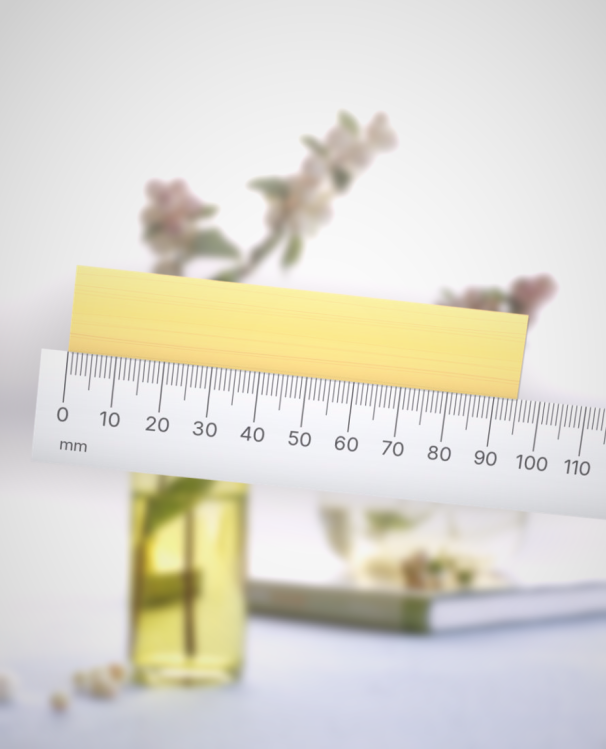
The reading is {"value": 95, "unit": "mm"}
